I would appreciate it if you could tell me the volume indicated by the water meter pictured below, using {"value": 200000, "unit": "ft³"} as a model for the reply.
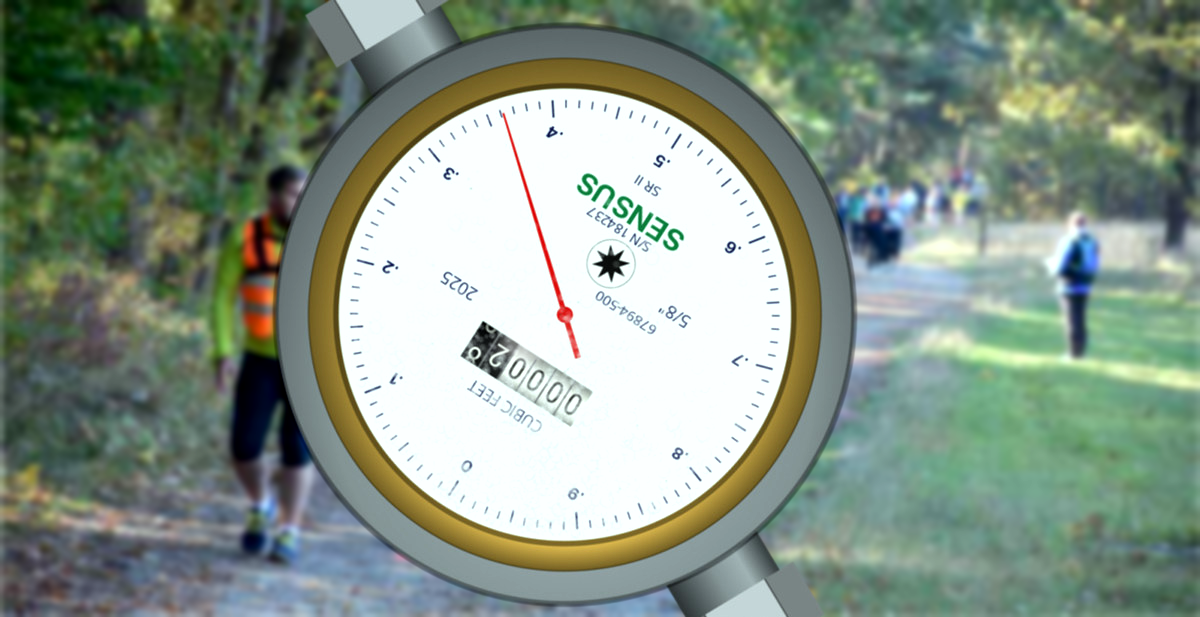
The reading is {"value": 28.36, "unit": "ft³"}
